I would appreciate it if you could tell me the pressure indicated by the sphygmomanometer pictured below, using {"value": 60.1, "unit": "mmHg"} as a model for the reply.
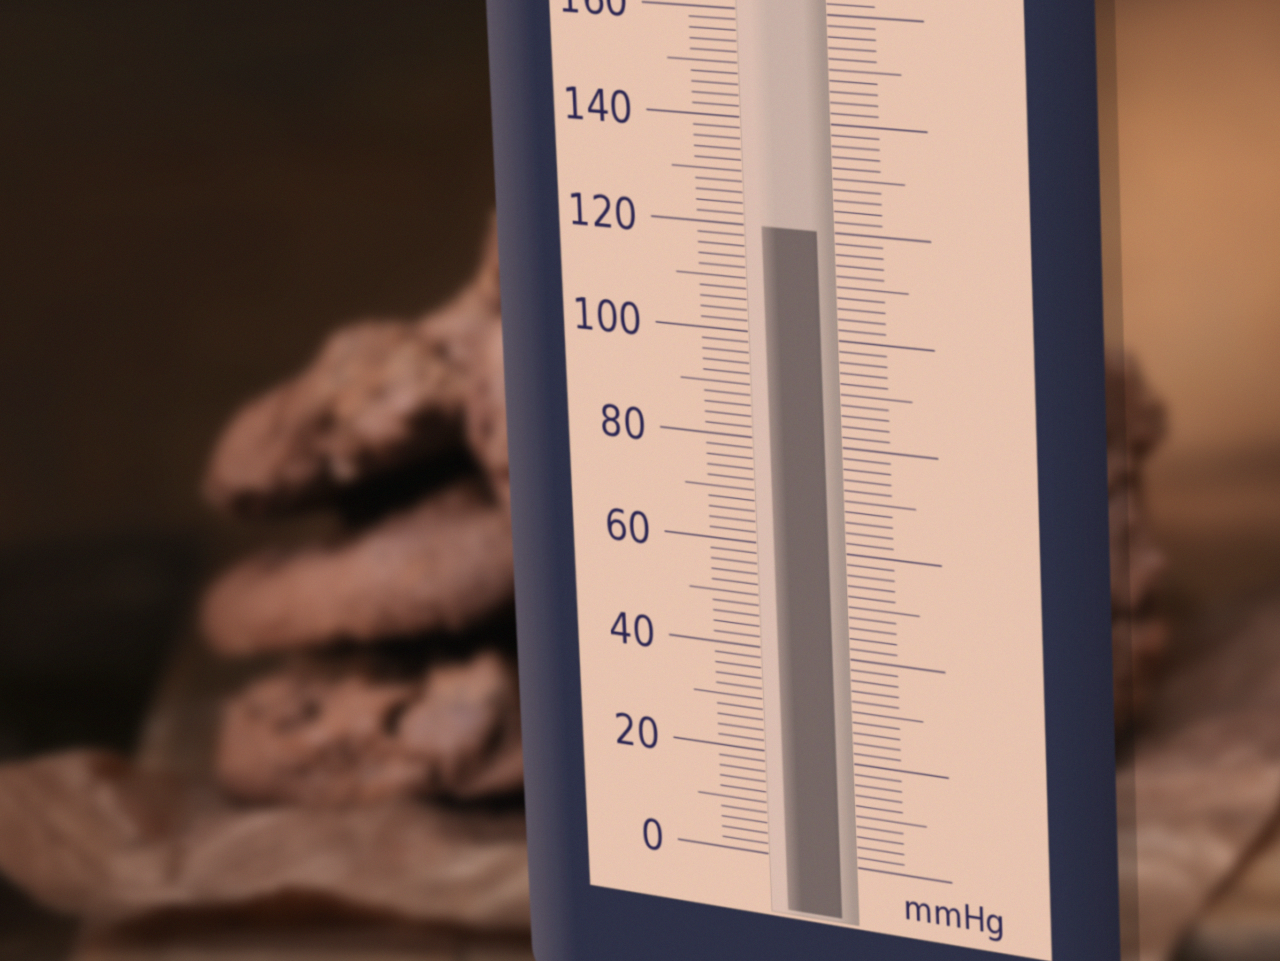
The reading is {"value": 120, "unit": "mmHg"}
